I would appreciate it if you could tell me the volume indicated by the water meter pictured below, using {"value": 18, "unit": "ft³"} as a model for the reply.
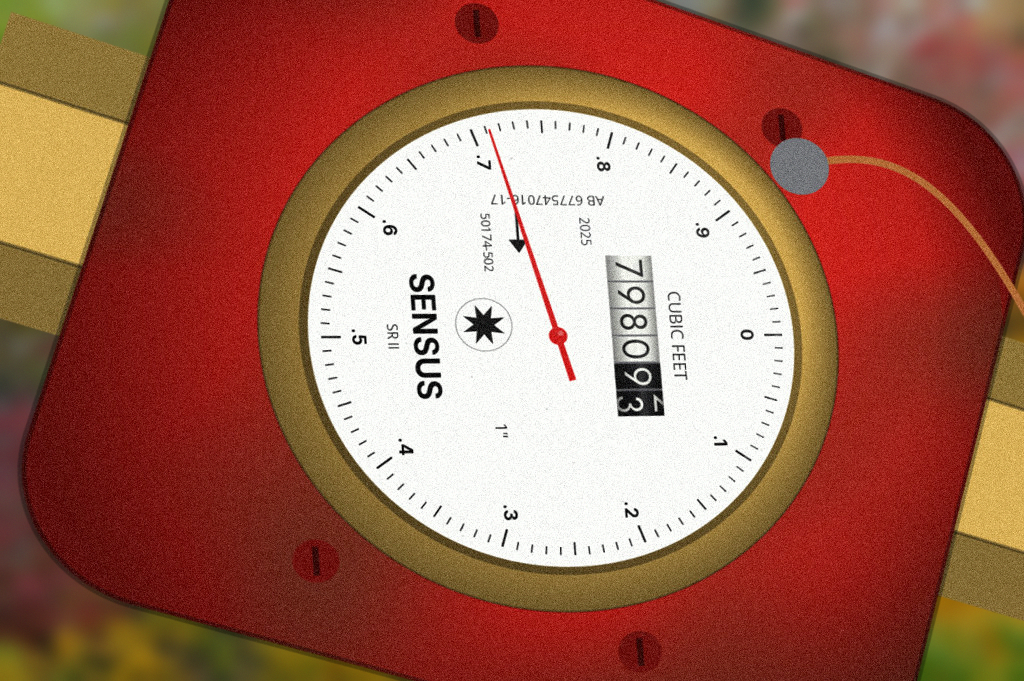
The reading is {"value": 798092.71, "unit": "ft³"}
